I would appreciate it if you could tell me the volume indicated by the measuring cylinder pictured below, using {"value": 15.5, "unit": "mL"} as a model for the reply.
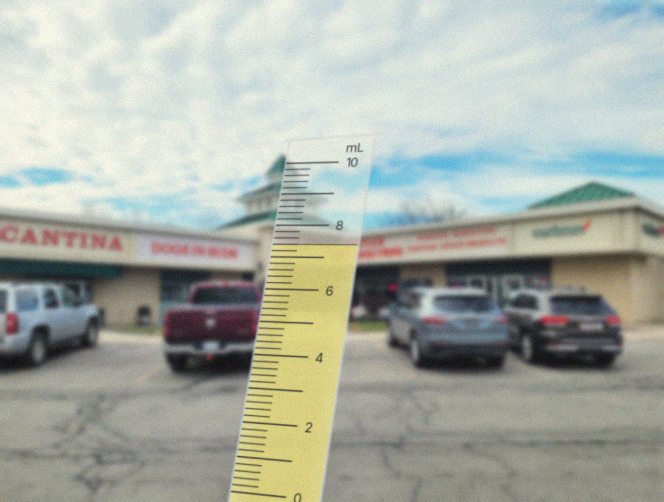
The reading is {"value": 7.4, "unit": "mL"}
